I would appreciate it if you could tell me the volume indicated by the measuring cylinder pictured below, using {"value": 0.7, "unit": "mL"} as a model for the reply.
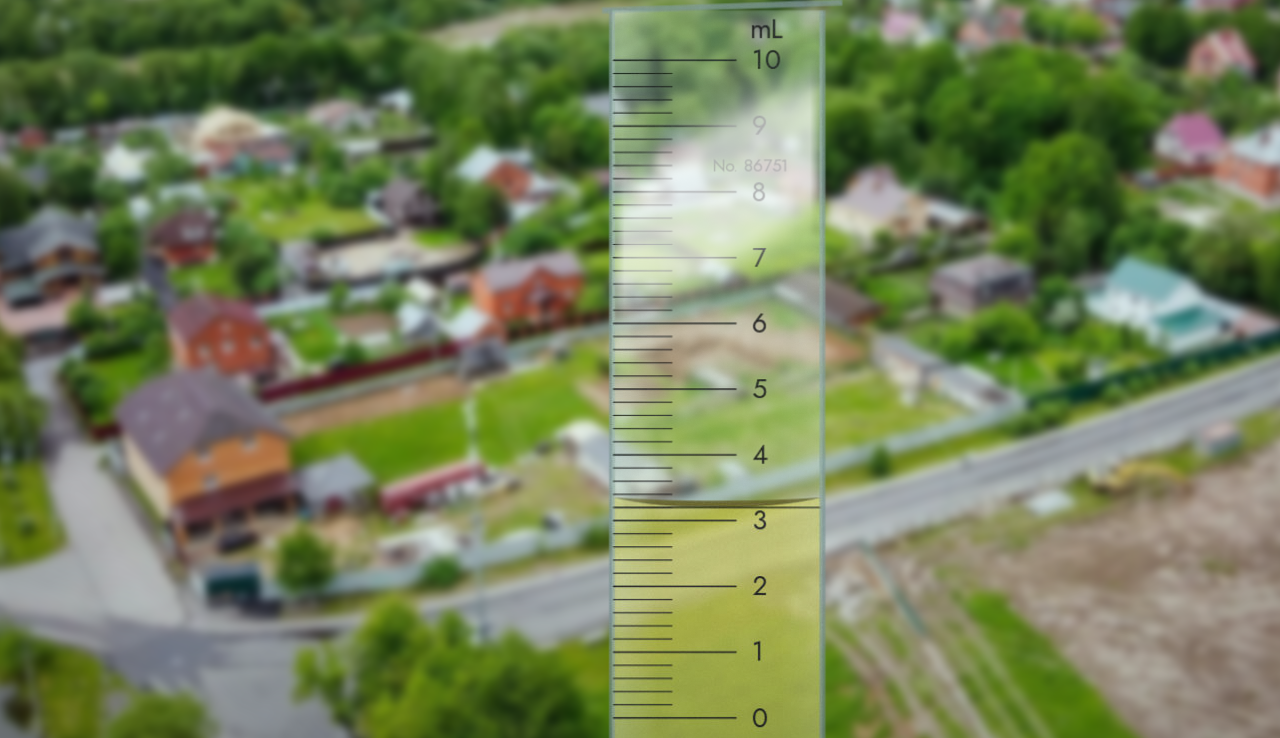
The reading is {"value": 3.2, "unit": "mL"}
